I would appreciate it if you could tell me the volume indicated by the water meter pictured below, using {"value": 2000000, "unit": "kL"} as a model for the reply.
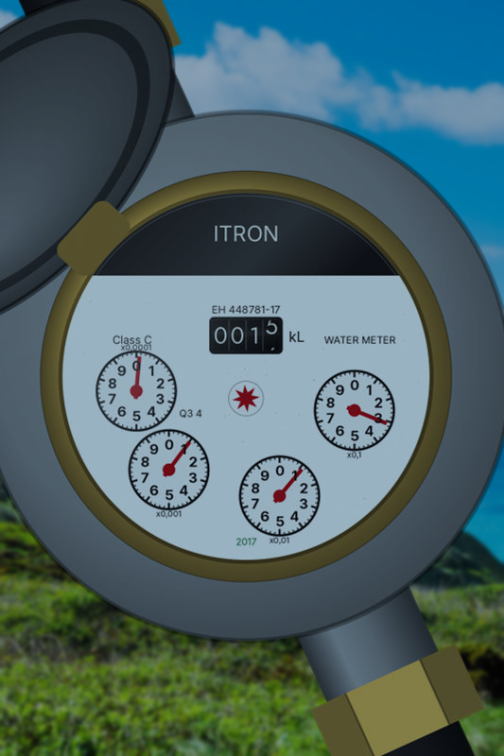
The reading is {"value": 15.3110, "unit": "kL"}
